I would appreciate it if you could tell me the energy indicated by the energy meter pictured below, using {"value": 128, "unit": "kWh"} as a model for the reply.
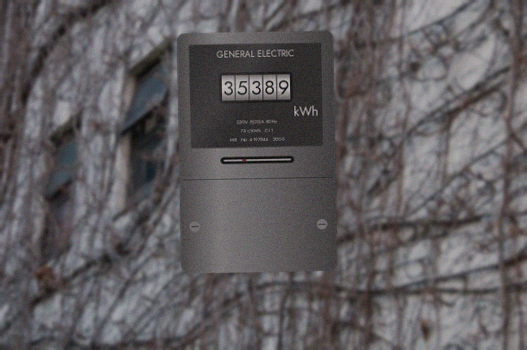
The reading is {"value": 35389, "unit": "kWh"}
